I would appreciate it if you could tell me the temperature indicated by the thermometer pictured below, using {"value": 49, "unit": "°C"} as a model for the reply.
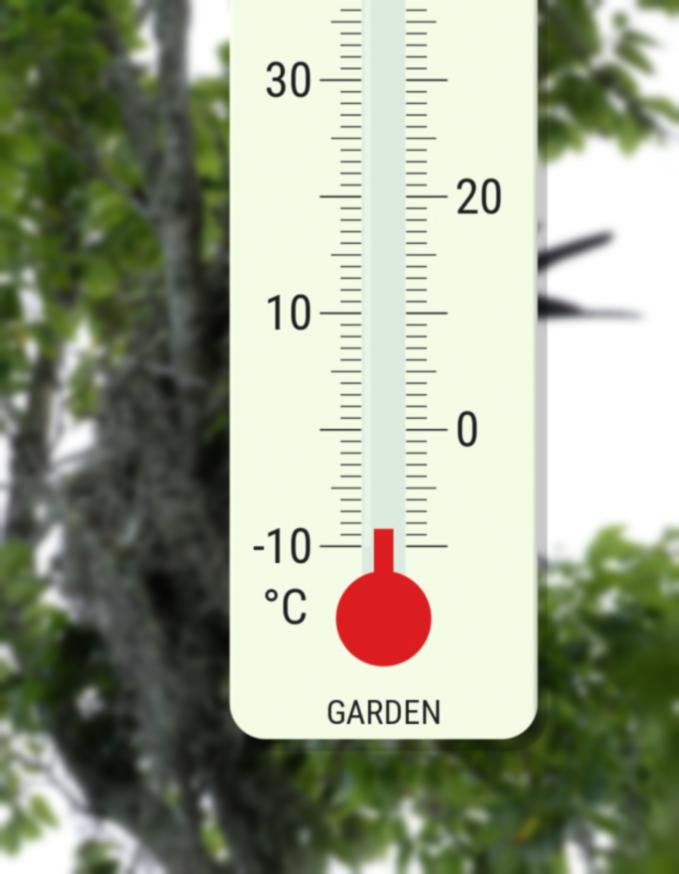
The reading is {"value": -8.5, "unit": "°C"}
